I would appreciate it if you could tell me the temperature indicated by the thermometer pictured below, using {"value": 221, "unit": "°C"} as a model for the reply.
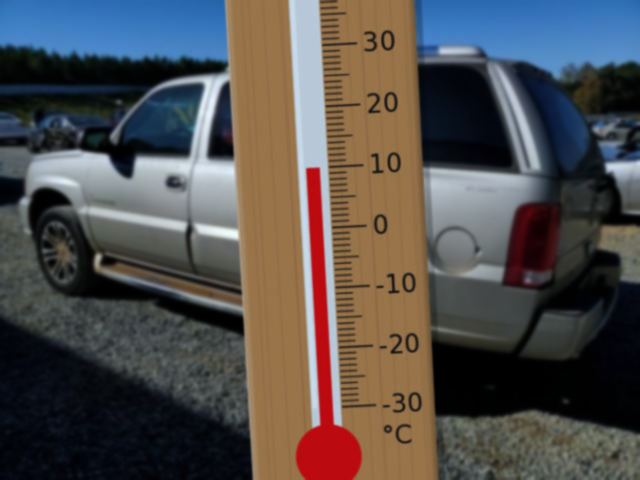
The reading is {"value": 10, "unit": "°C"}
